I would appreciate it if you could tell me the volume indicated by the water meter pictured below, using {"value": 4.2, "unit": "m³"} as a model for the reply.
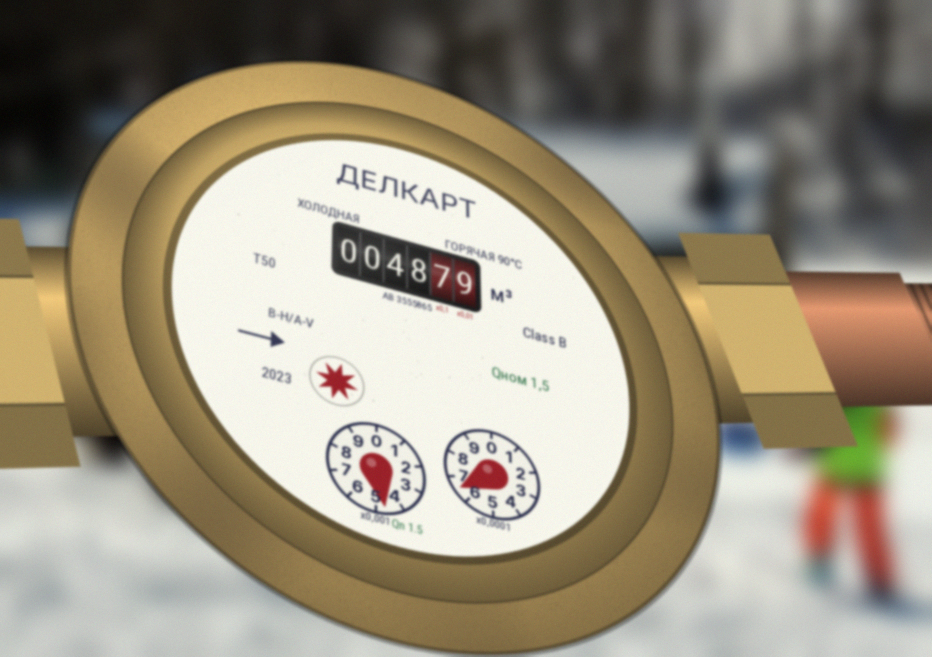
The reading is {"value": 48.7946, "unit": "m³"}
